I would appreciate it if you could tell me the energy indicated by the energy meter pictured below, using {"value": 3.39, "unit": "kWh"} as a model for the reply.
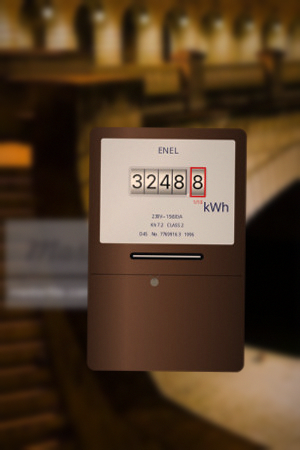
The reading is {"value": 3248.8, "unit": "kWh"}
